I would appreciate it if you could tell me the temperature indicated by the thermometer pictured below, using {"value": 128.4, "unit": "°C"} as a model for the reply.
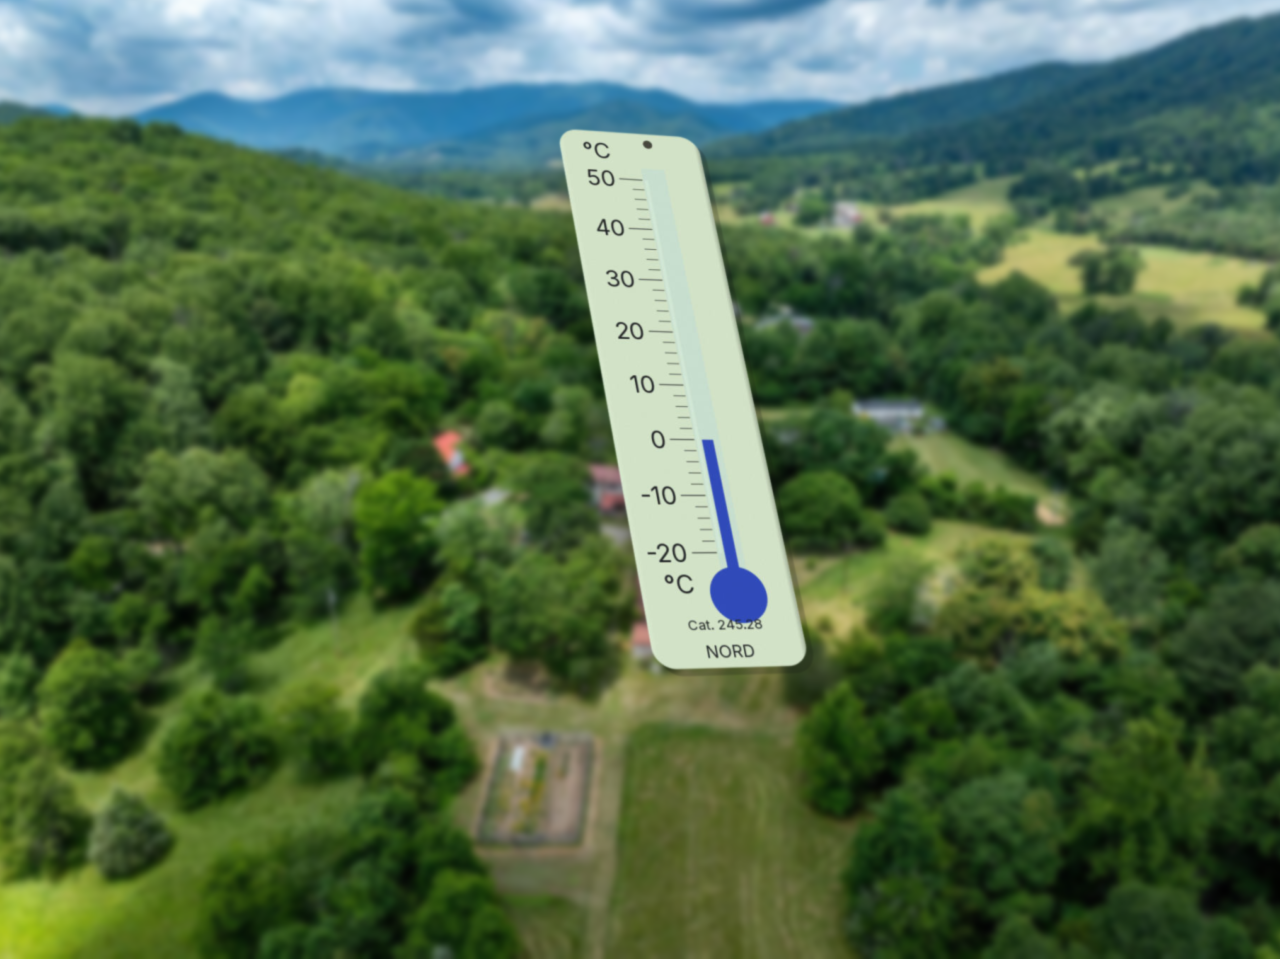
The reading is {"value": 0, "unit": "°C"}
